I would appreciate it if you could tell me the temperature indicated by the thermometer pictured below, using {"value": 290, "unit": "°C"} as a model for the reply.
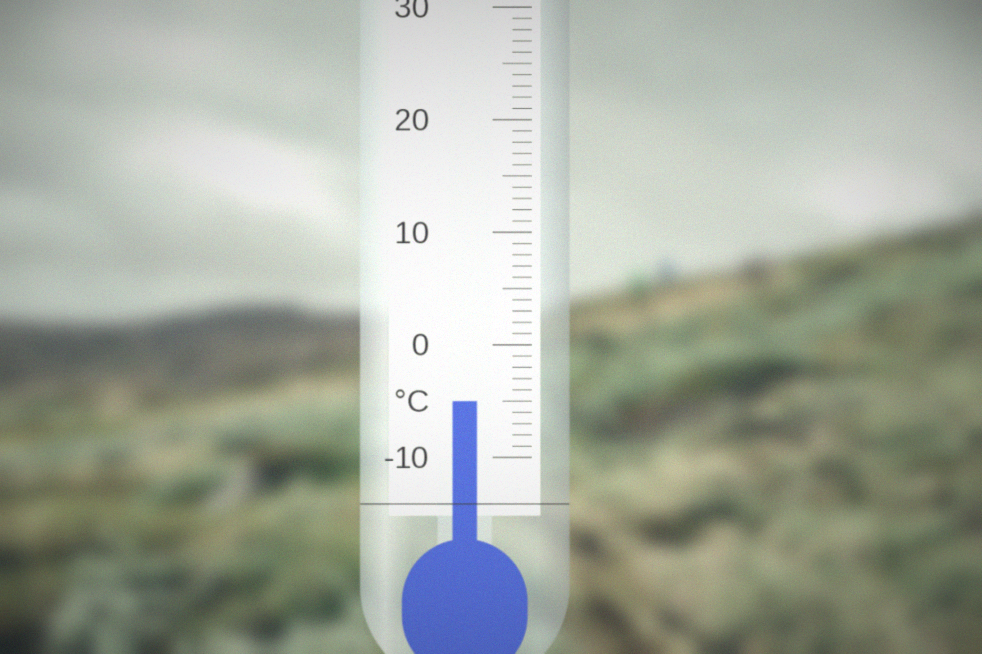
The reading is {"value": -5, "unit": "°C"}
